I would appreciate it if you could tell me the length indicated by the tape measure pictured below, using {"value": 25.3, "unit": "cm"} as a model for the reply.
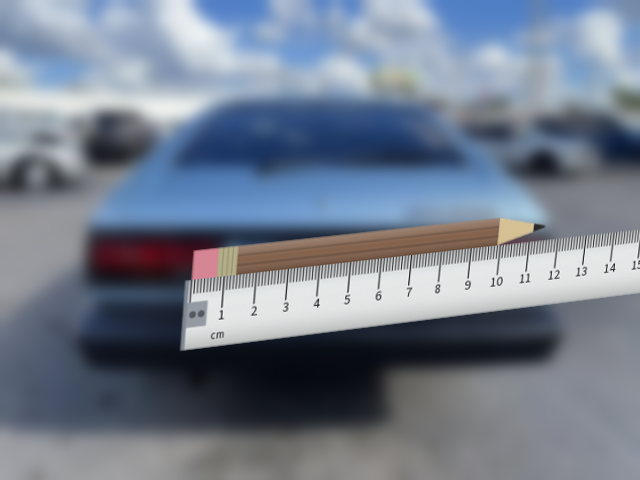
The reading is {"value": 11.5, "unit": "cm"}
